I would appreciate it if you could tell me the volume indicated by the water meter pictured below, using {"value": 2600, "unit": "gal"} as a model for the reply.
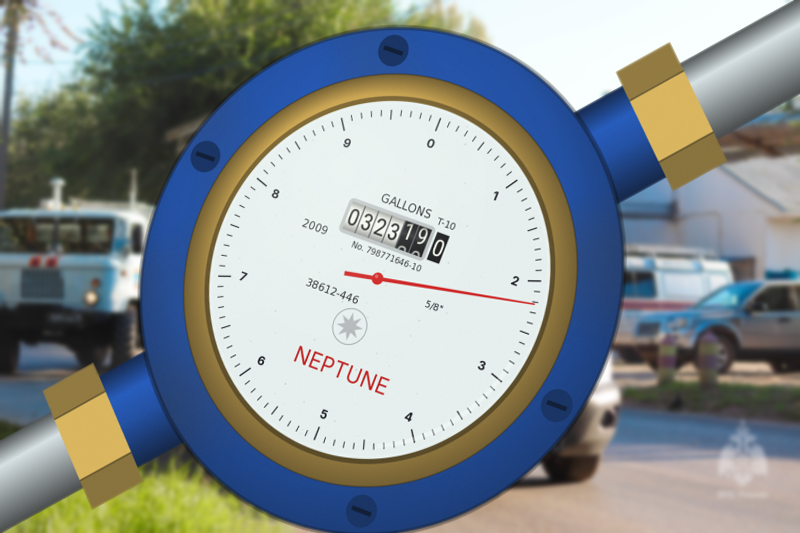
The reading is {"value": 323192.2, "unit": "gal"}
